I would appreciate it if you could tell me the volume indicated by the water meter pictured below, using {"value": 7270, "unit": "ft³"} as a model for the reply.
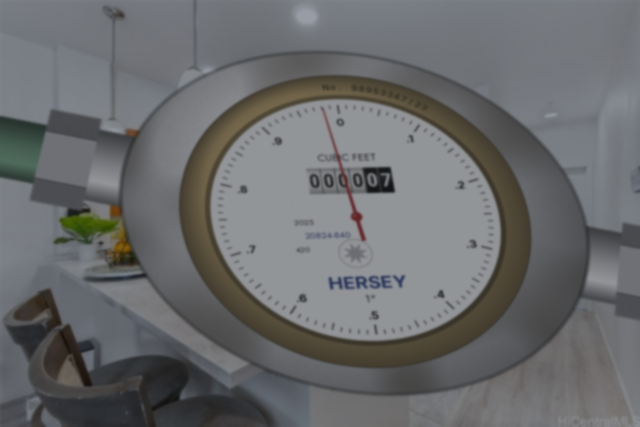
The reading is {"value": 6.98, "unit": "ft³"}
